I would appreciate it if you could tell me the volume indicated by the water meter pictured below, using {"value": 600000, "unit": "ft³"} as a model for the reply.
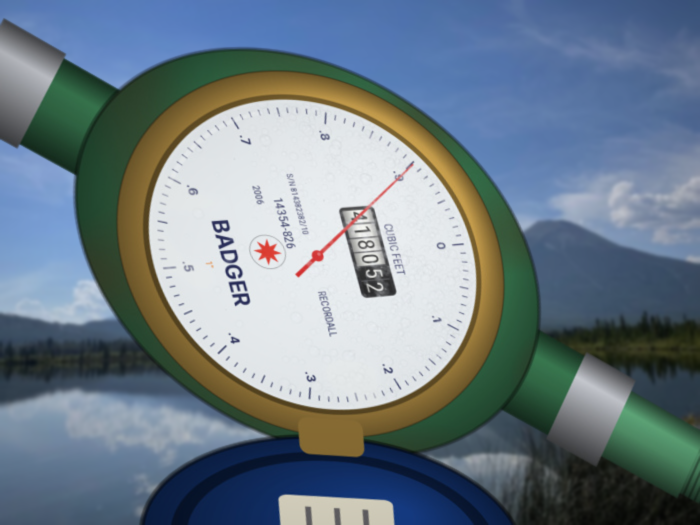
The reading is {"value": 418051.90, "unit": "ft³"}
